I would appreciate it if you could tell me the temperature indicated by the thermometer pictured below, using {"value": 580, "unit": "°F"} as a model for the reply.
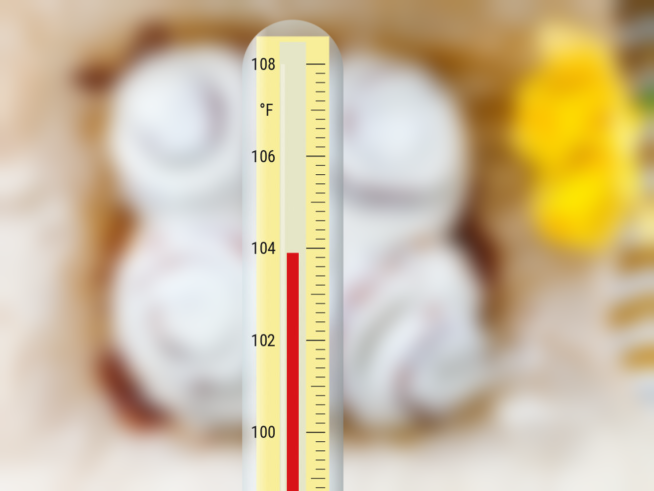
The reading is {"value": 103.9, "unit": "°F"}
